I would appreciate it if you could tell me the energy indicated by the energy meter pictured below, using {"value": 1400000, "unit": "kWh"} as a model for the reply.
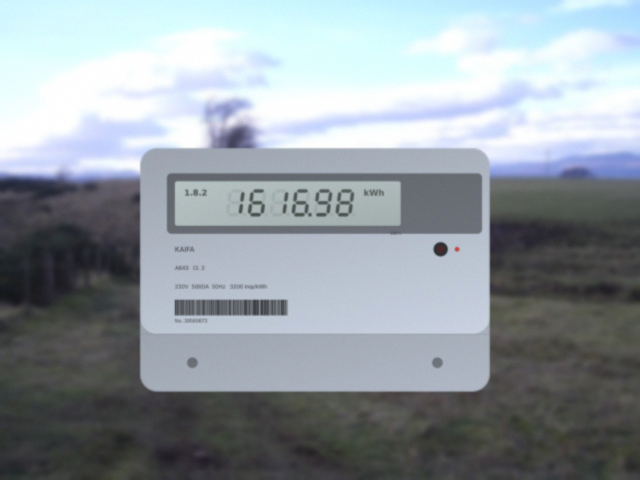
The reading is {"value": 1616.98, "unit": "kWh"}
